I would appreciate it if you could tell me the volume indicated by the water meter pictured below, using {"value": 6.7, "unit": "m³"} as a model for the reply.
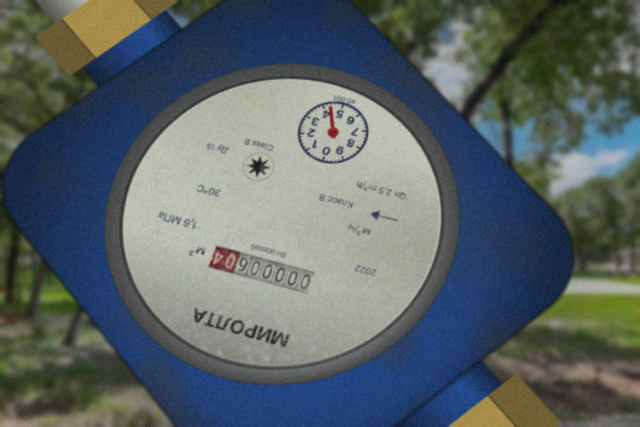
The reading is {"value": 6.044, "unit": "m³"}
